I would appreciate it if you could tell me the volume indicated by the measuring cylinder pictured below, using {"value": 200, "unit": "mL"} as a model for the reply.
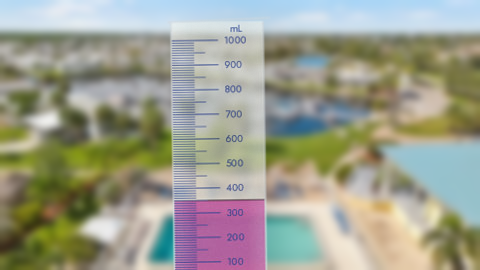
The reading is {"value": 350, "unit": "mL"}
